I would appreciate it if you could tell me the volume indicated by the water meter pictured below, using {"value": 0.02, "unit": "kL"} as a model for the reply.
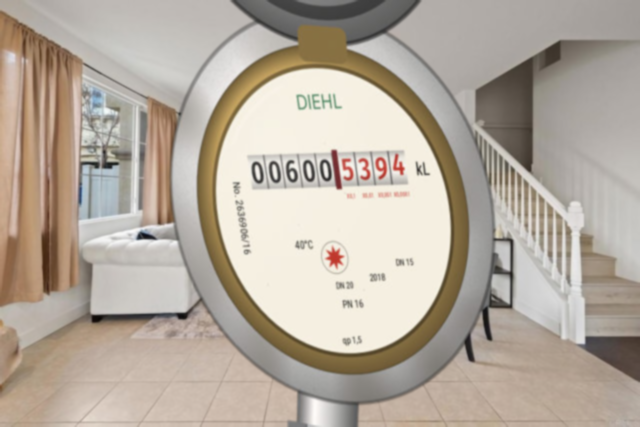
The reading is {"value": 600.5394, "unit": "kL"}
